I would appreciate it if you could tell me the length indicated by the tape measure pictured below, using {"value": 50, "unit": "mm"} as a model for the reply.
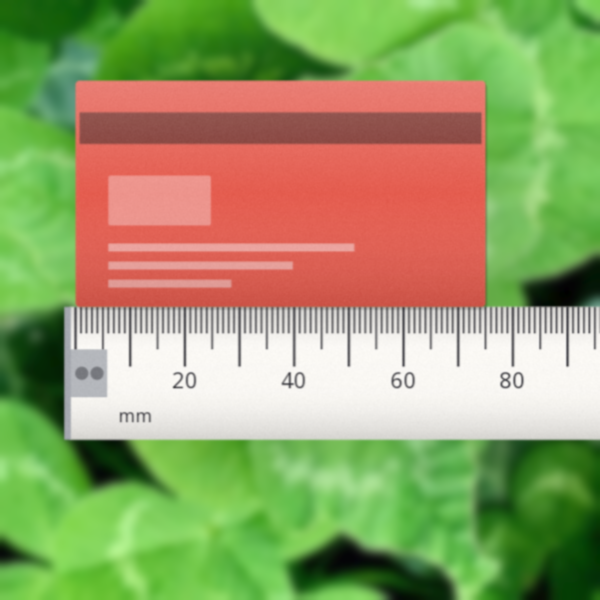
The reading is {"value": 75, "unit": "mm"}
